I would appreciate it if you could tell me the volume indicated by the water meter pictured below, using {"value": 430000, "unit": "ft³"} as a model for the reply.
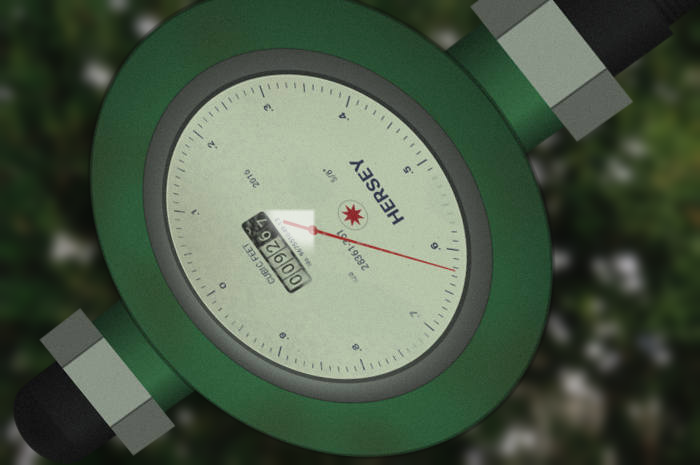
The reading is {"value": 9266.62, "unit": "ft³"}
